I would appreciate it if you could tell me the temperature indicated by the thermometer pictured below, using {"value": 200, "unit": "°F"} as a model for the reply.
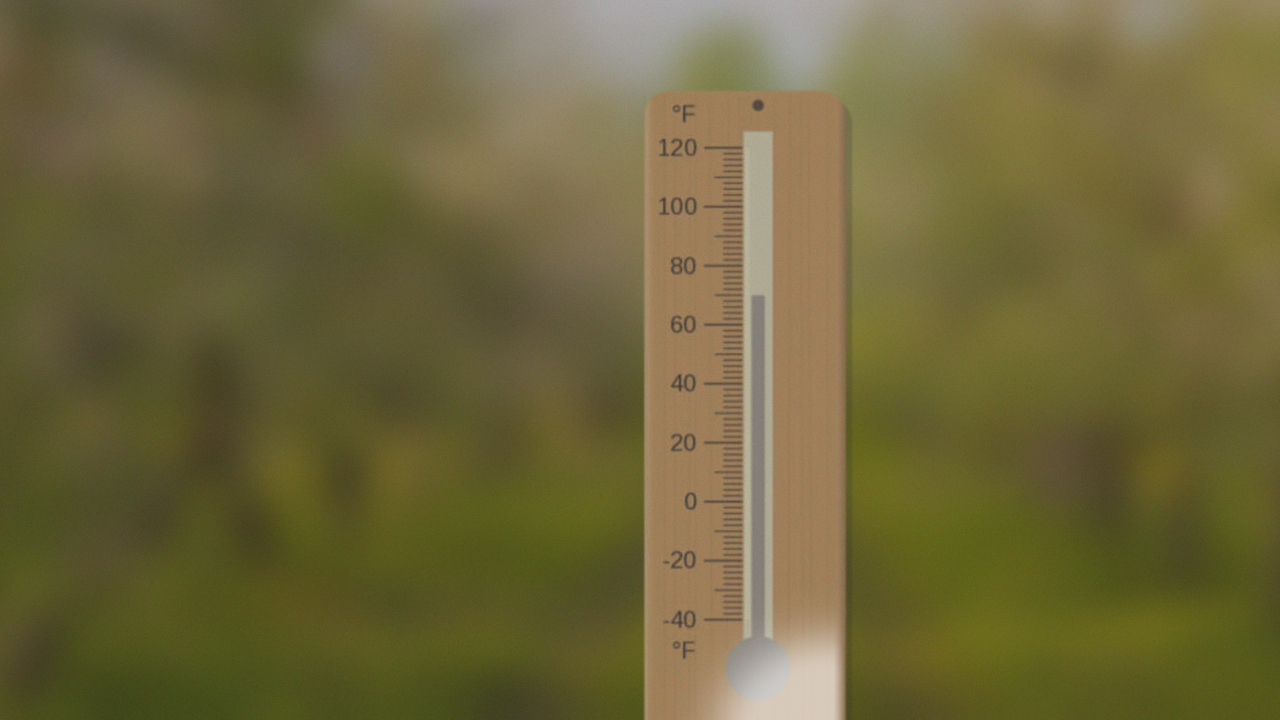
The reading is {"value": 70, "unit": "°F"}
